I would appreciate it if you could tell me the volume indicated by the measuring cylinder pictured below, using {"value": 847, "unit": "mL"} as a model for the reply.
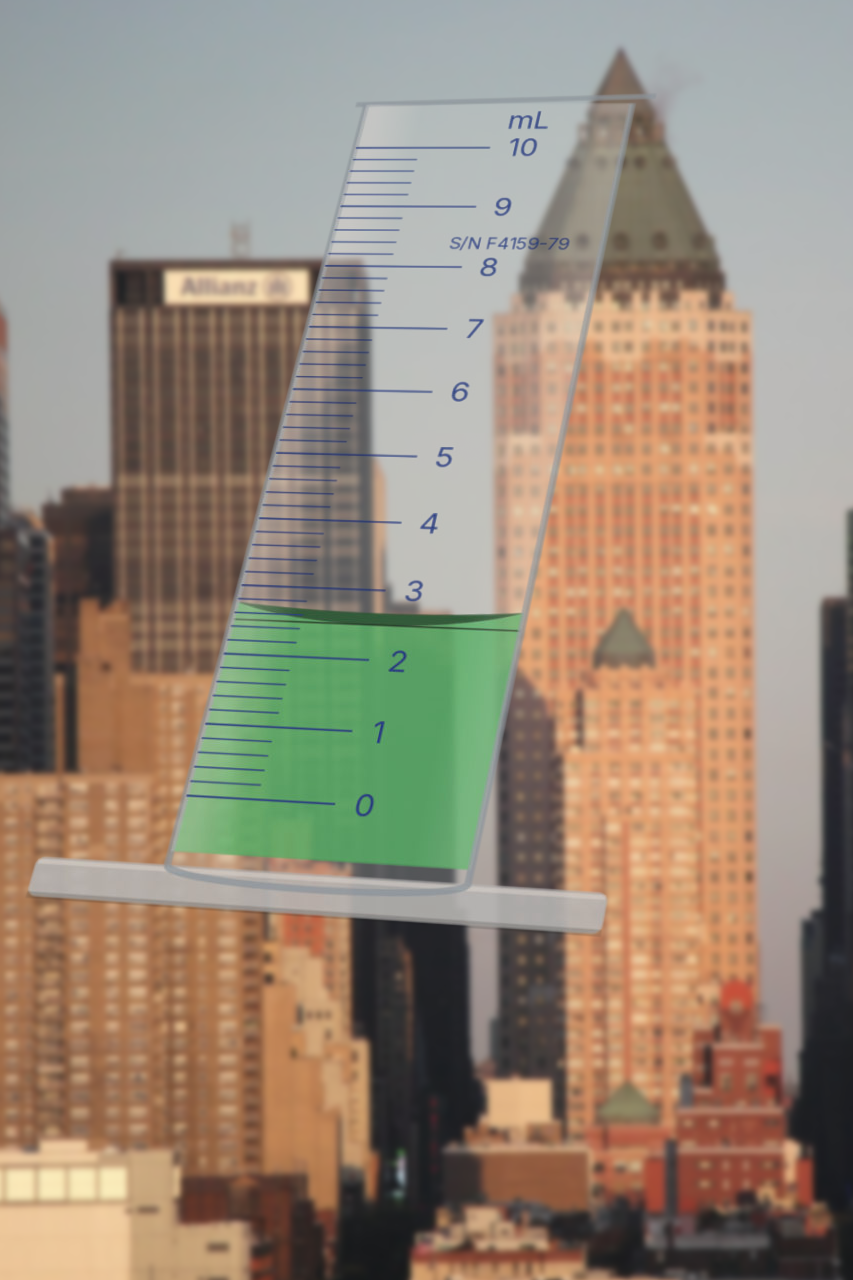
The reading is {"value": 2.5, "unit": "mL"}
